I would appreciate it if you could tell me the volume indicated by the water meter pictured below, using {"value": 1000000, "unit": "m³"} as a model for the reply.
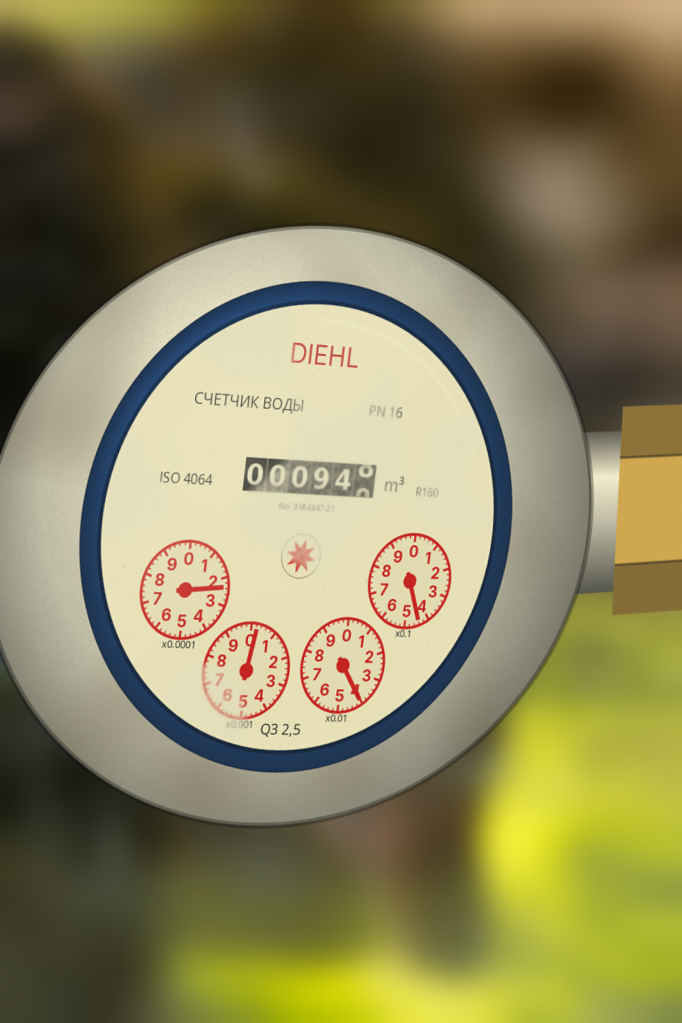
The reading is {"value": 948.4402, "unit": "m³"}
